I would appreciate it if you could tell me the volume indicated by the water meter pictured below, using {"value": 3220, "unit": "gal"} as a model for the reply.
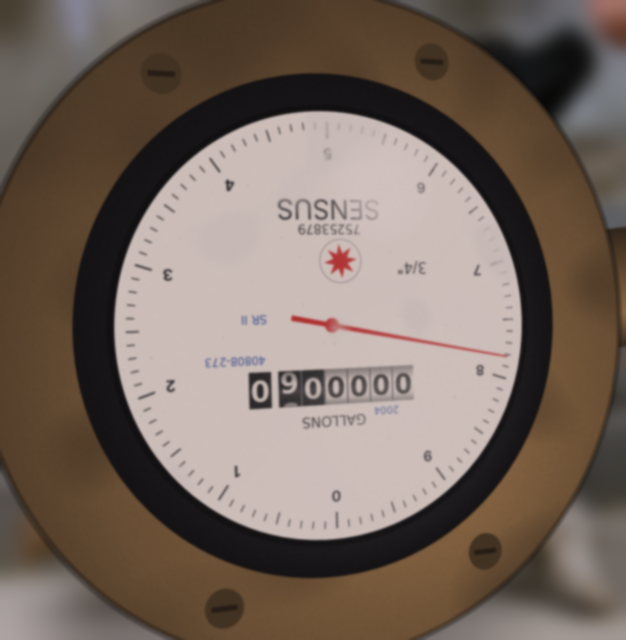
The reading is {"value": 57.8, "unit": "gal"}
